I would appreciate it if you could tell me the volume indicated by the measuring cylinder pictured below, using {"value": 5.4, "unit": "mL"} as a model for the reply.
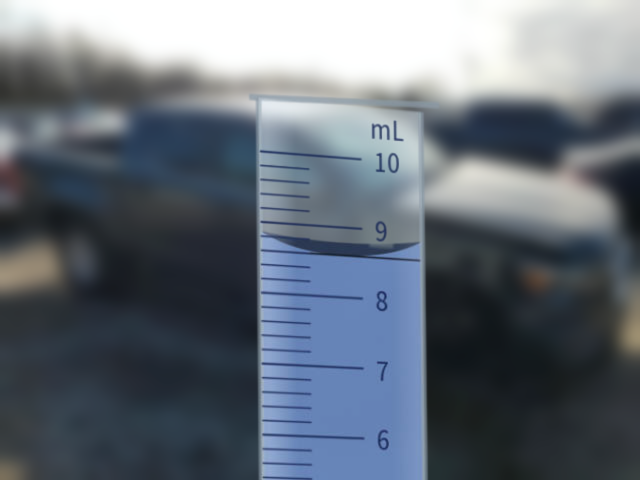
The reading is {"value": 8.6, "unit": "mL"}
